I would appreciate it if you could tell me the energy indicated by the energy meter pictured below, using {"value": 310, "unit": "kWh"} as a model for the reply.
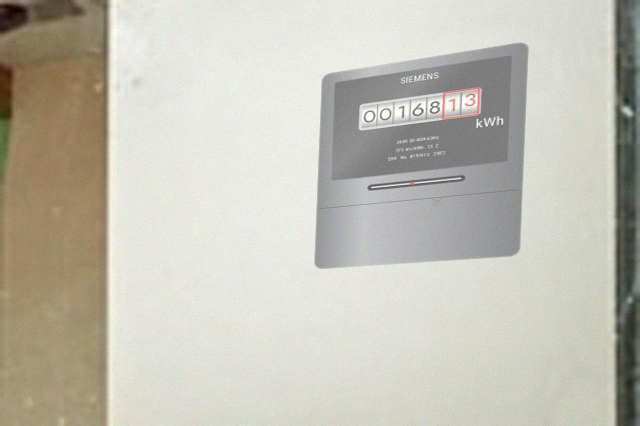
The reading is {"value": 168.13, "unit": "kWh"}
